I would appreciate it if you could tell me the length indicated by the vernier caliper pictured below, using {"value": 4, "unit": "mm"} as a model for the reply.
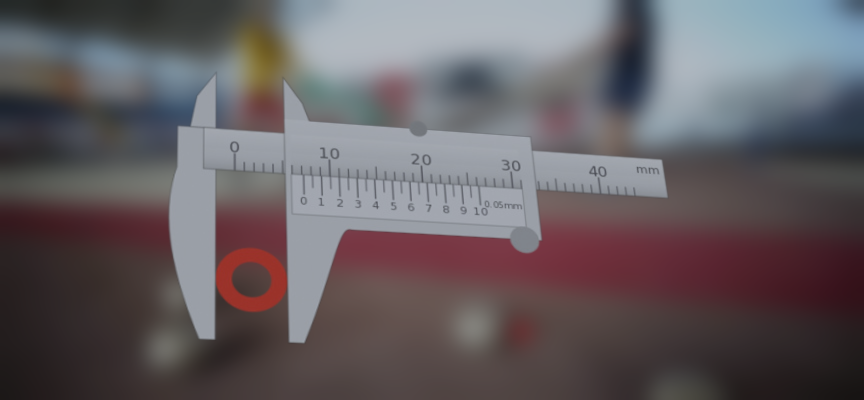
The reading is {"value": 7.2, "unit": "mm"}
